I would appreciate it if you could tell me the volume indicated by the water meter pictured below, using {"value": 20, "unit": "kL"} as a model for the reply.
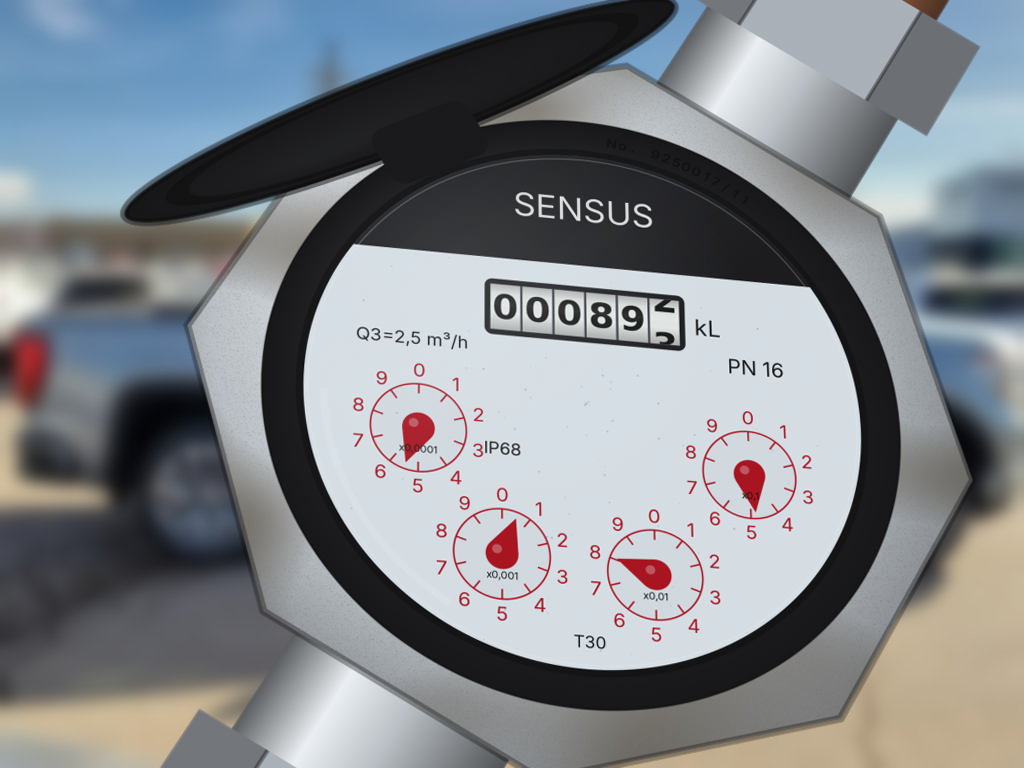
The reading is {"value": 892.4805, "unit": "kL"}
